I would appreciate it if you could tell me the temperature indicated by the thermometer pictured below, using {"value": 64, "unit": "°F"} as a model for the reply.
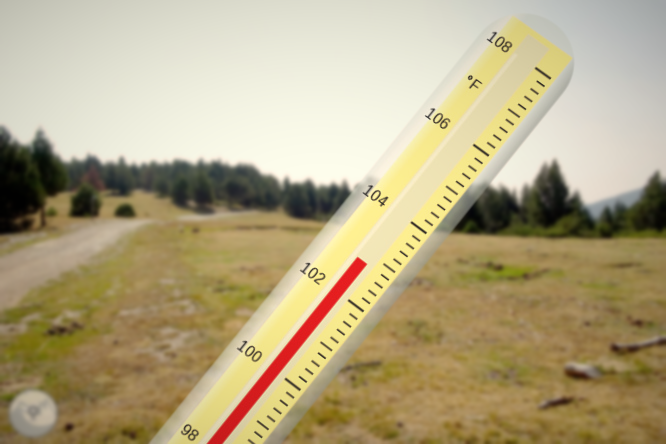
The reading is {"value": 102.8, "unit": "°F"}
